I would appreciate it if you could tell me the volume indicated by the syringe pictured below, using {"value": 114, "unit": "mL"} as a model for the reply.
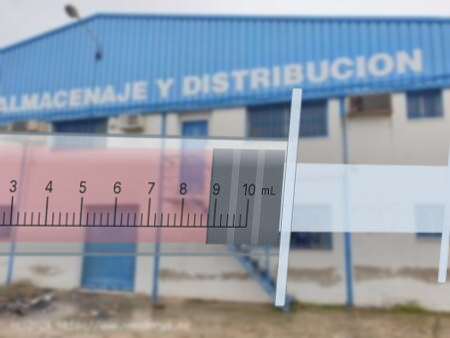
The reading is {"value": 8.8, "unit": "mL"}
